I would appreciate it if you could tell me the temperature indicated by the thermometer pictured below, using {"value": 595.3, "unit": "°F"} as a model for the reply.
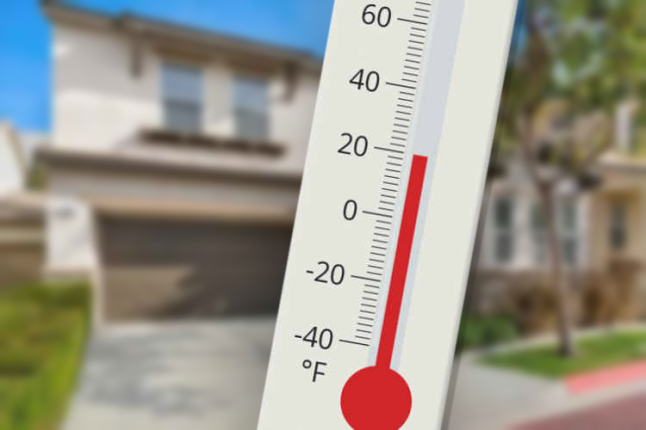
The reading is {"value": 20, "unit": "°F"}
